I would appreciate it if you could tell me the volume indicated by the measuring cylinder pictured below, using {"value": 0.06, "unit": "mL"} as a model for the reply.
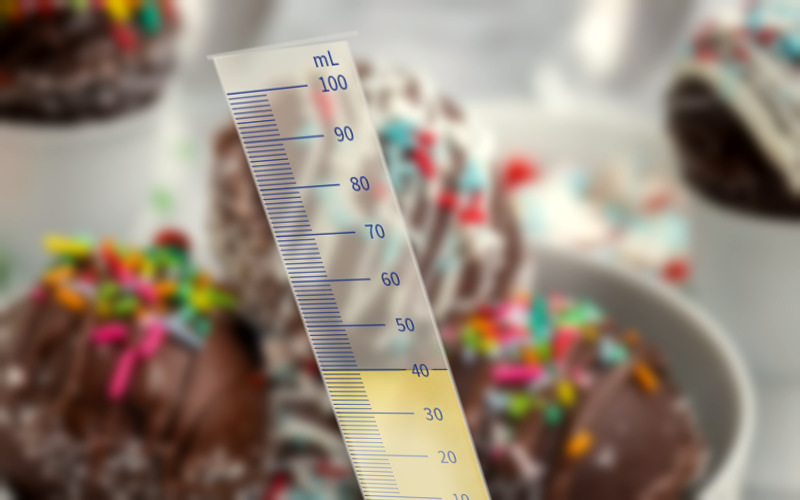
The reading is {"value": 40, "unit": "mL"}
